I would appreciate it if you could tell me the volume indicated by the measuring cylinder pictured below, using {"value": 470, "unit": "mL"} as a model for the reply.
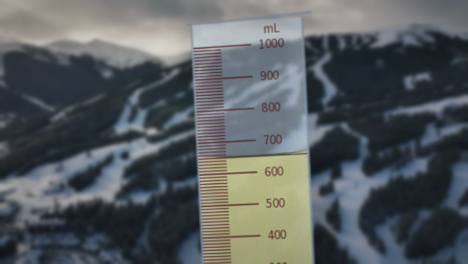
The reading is {"value": 650, "unit": "mL"}
